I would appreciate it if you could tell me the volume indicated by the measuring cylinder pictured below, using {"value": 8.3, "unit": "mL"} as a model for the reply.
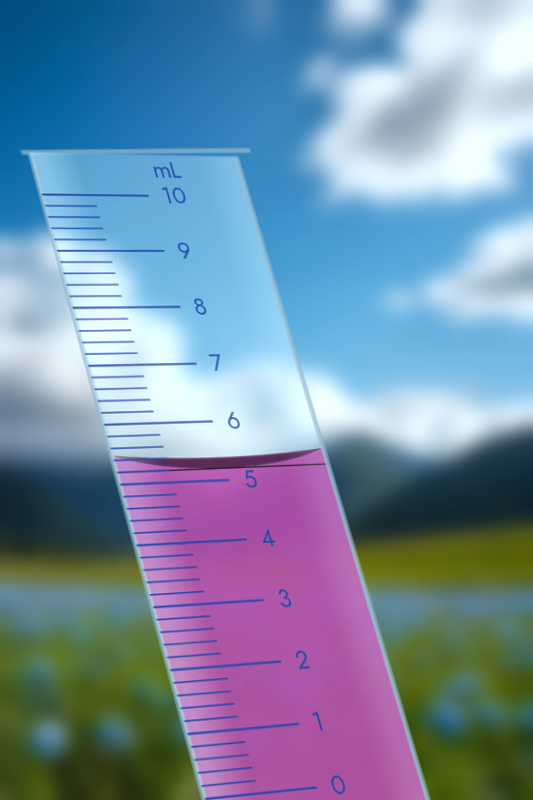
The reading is {"value": 5.2, "unit": "mL"}
